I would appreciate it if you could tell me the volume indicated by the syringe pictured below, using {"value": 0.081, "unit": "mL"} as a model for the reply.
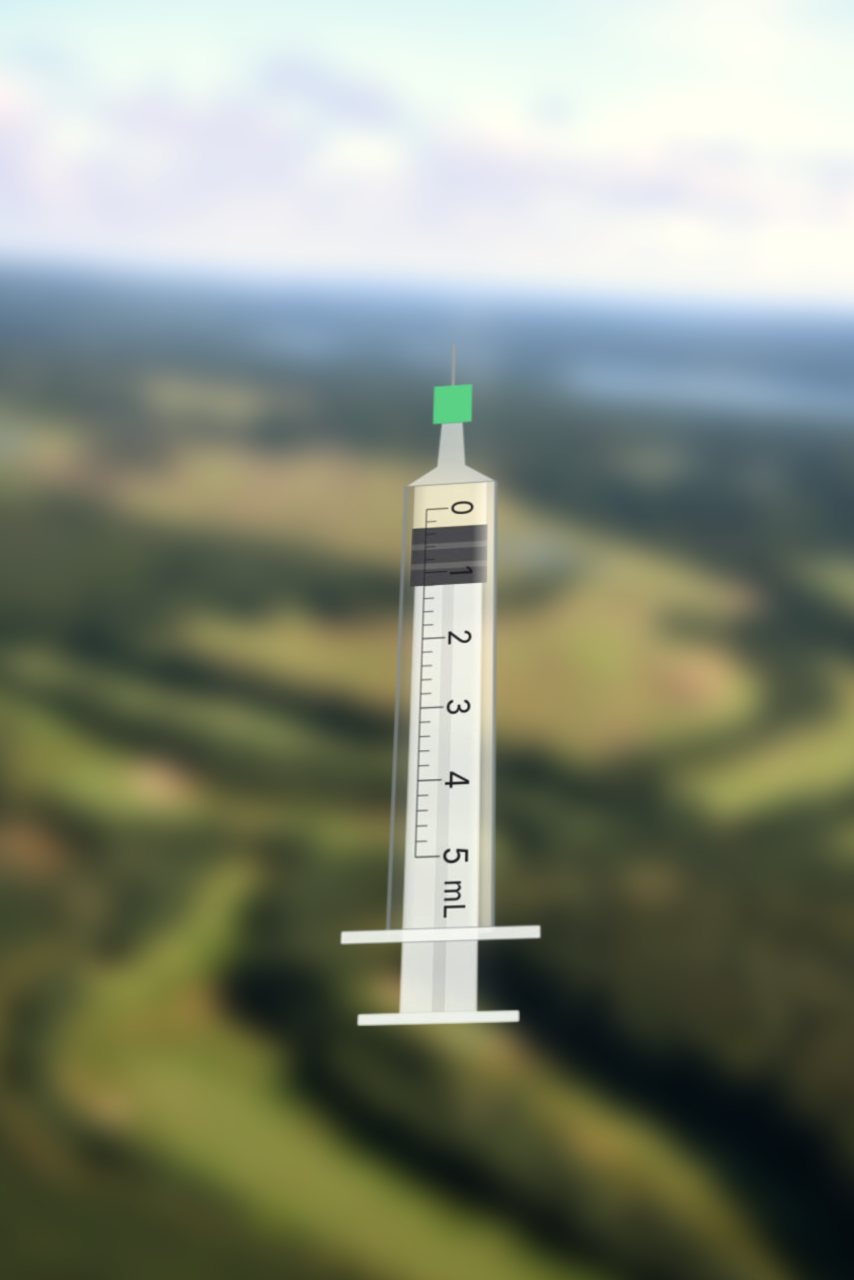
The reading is {"value": 0.3, "unit": "mL"}
